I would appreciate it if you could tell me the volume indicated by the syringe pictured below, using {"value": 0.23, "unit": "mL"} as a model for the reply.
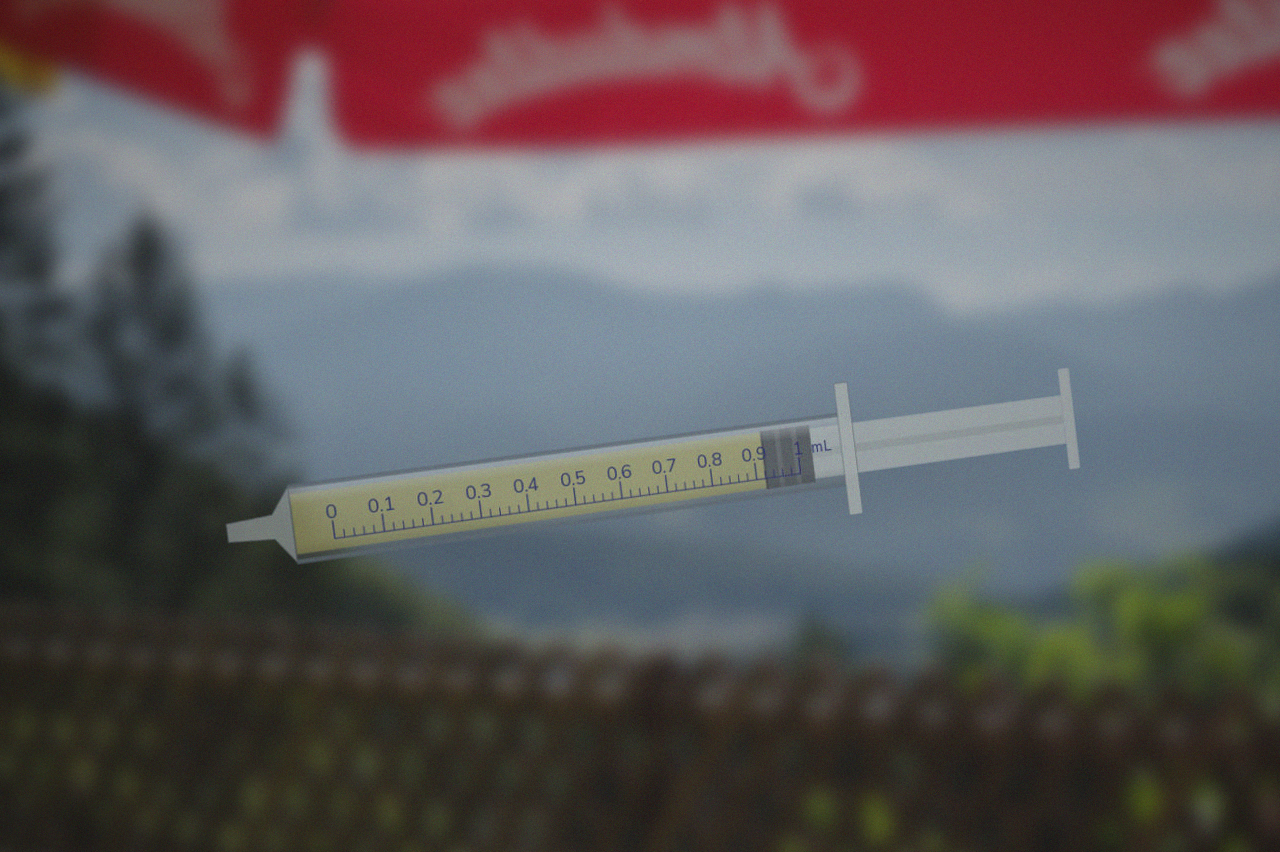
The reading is {"value": 0.92, "unit": "mL"}
